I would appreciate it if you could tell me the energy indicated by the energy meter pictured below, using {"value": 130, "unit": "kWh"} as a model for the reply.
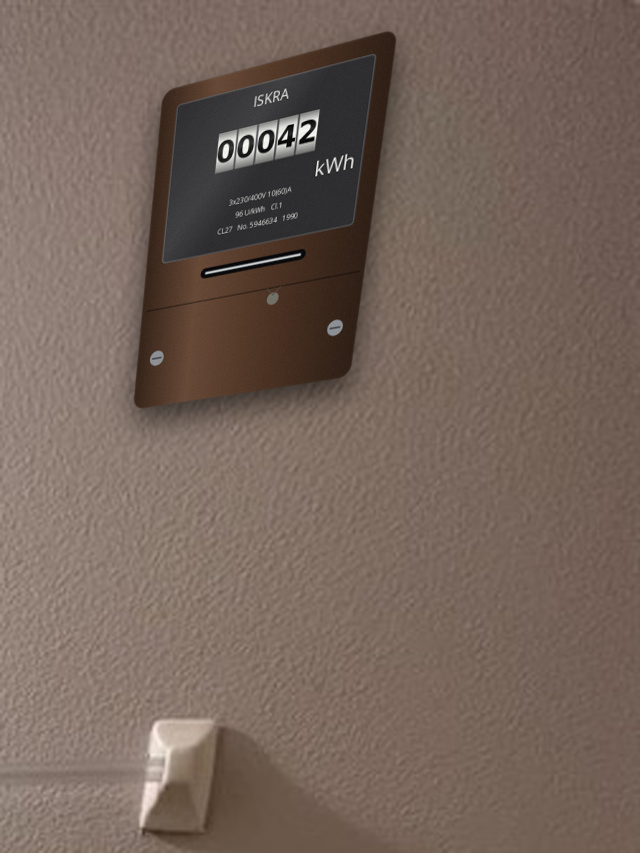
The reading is {"value": 42, "unit": "kWh"}
